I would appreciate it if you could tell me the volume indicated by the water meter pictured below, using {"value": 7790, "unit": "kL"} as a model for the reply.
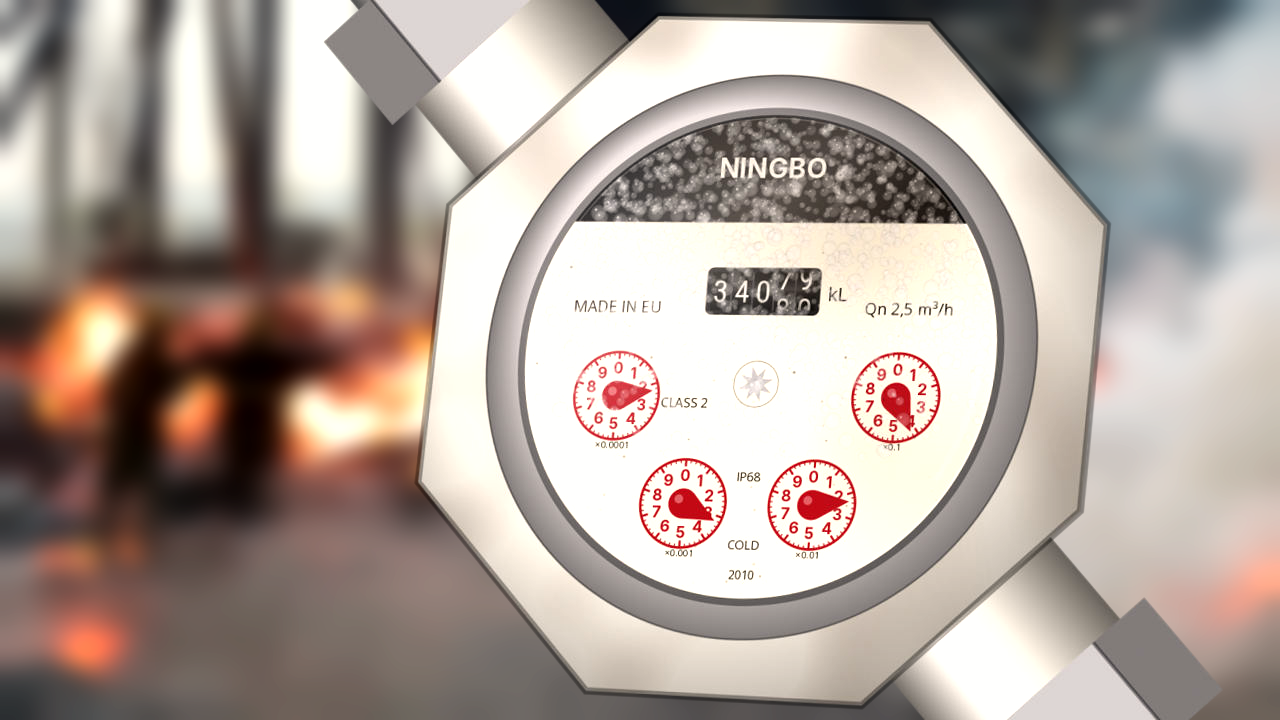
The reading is {"value": 34079.4232, "unit": "kL"}
